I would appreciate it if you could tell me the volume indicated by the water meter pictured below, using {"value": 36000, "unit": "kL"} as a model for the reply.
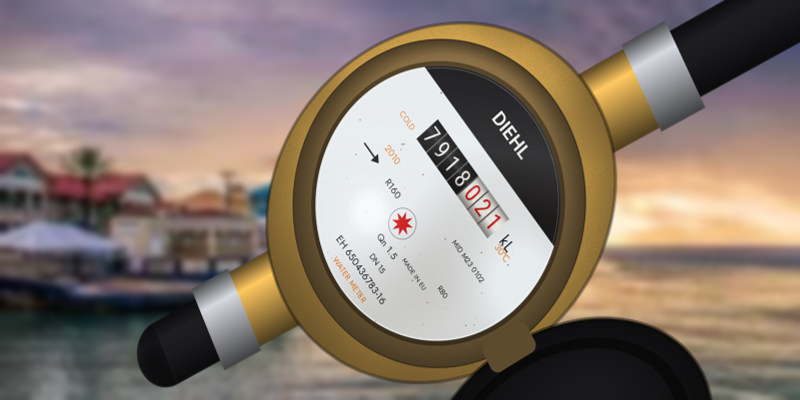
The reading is {"value": 7918.021, "unit": "kL"}
